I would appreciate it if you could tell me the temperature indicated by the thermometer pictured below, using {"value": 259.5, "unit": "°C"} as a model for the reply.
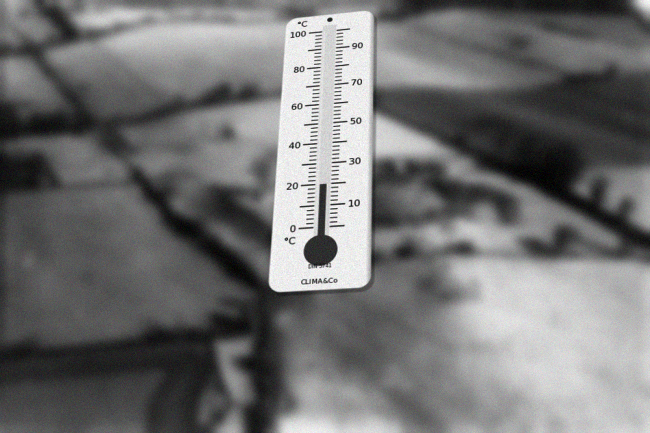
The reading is {"value": 20, "unit": "°C"}
